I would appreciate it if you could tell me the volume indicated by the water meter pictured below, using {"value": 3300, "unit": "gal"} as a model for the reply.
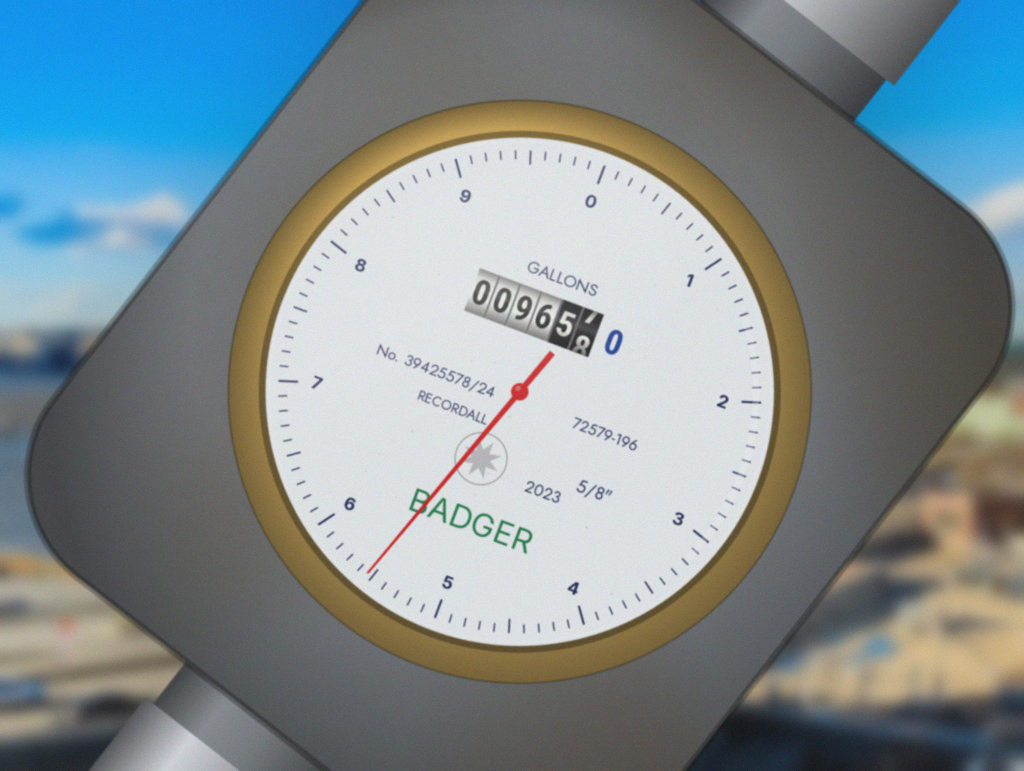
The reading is {"value": 96575.5, "unit": "gal"}
